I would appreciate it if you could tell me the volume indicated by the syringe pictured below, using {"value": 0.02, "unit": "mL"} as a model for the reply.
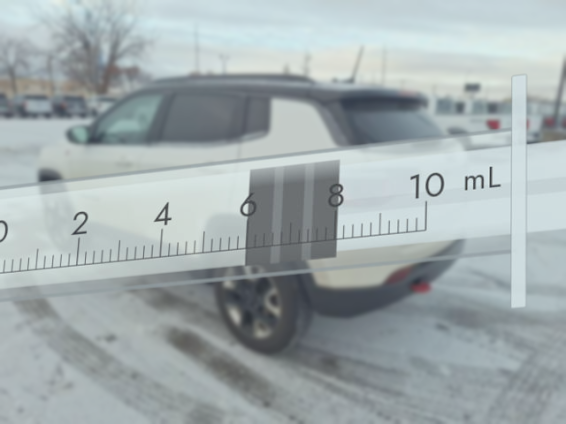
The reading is {"value": 6, "unit": "mL"}
